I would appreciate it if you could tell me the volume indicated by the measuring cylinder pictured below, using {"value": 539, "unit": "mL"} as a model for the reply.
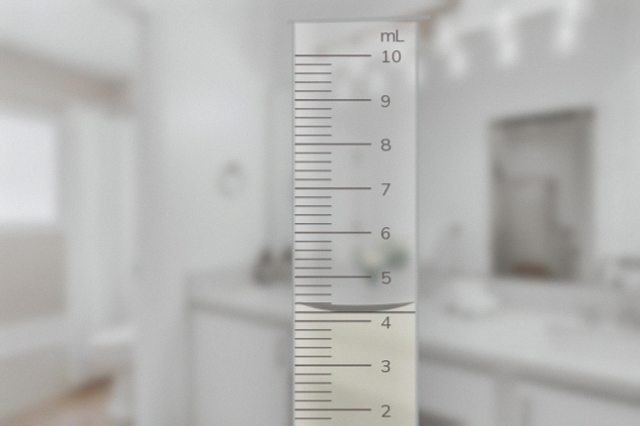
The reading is {"value": 4.2, "unit": "mL"}
